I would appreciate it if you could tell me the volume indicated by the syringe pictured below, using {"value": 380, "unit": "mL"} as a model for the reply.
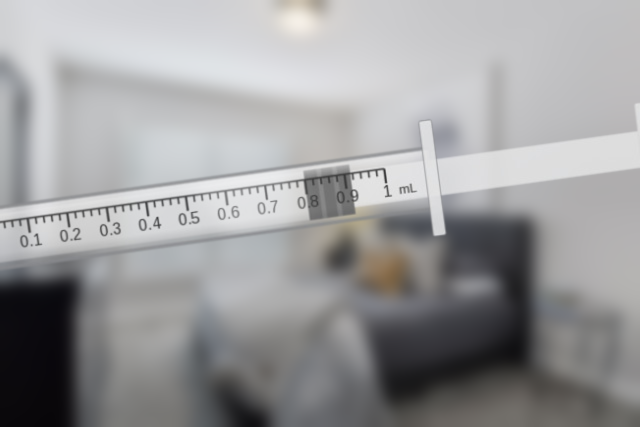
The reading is {"value": 0.8, "unit": "mL"}
